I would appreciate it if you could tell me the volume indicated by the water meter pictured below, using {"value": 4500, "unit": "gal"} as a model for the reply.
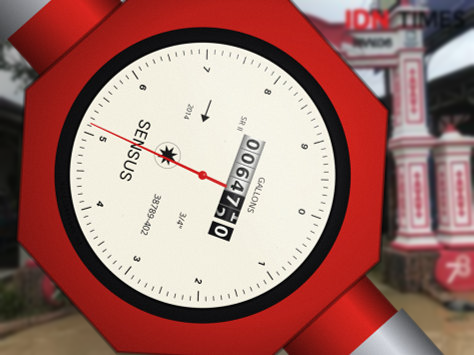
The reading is {"value": 64715.1, "unit": "gal"}
